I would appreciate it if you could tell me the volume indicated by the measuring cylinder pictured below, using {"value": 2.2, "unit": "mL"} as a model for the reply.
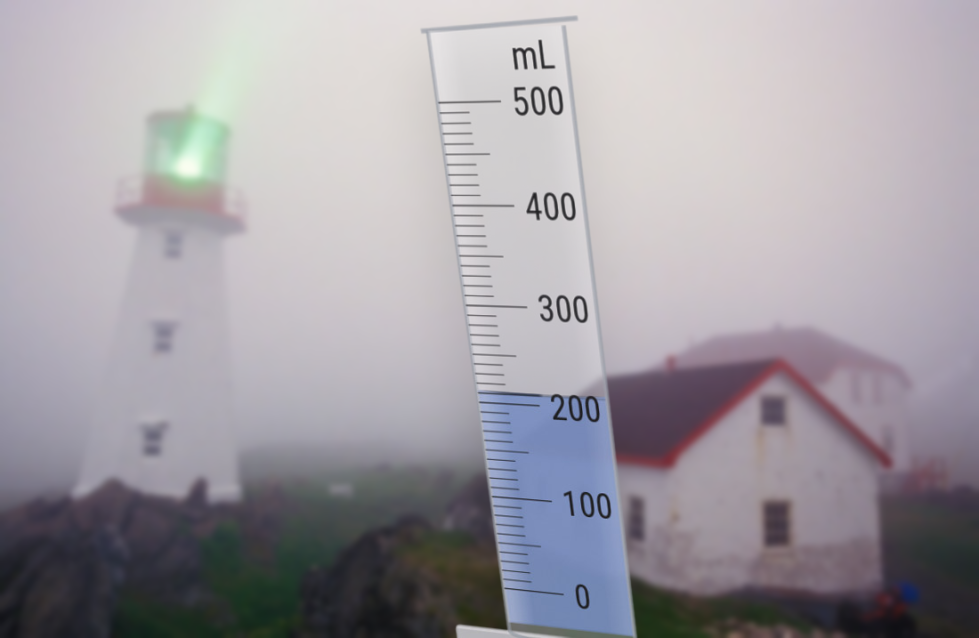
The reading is {"value": 210, "unit": "mL"}
